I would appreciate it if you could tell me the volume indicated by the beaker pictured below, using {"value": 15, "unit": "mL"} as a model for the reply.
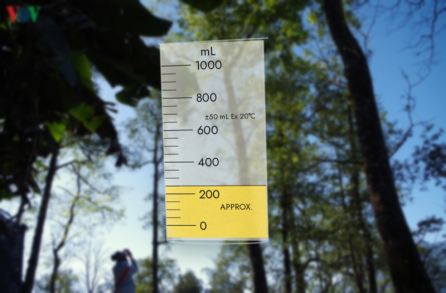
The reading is {"value": 250, "unit": "mL"}
